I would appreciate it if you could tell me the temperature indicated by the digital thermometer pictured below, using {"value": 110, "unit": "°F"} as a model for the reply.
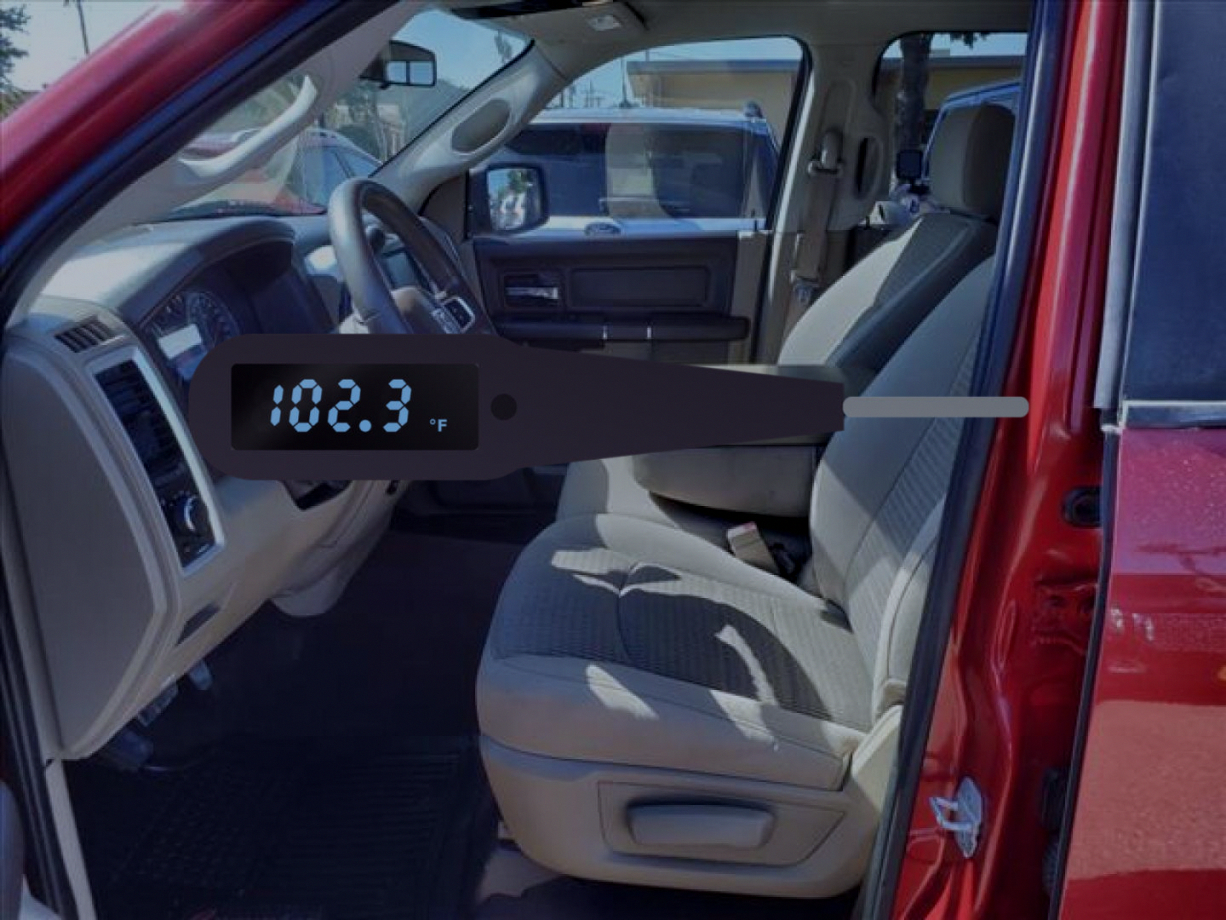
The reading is {"value": 102.3, "unit": "°F"}
